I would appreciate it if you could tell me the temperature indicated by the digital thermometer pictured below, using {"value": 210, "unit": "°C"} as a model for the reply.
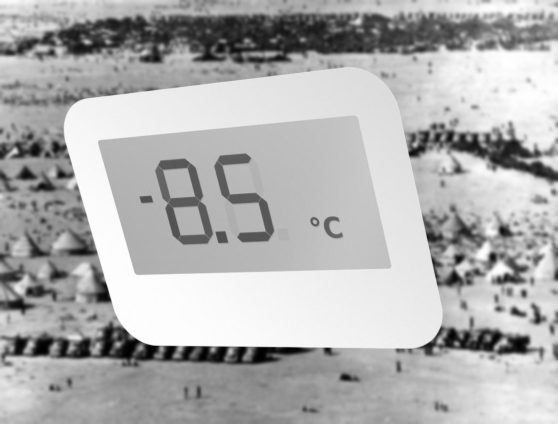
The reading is {"value": -8.5, "unit": "°C"}
